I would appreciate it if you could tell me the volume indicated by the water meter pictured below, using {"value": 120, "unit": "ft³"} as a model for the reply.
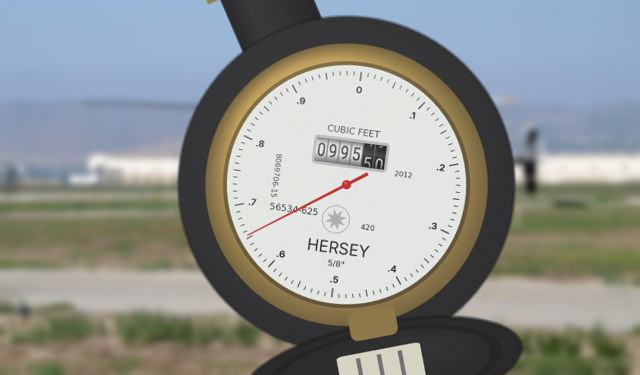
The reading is {"value": 99549.65, "unit": "ft³"}
